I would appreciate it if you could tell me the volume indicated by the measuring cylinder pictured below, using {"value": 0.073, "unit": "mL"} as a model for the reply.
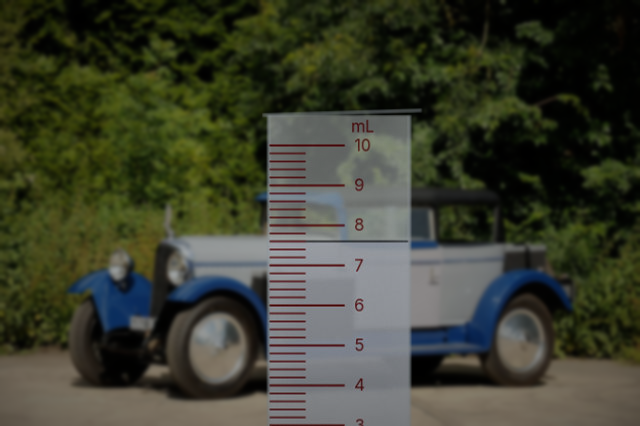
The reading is {"value": 7.6, "unit": "mL"}
